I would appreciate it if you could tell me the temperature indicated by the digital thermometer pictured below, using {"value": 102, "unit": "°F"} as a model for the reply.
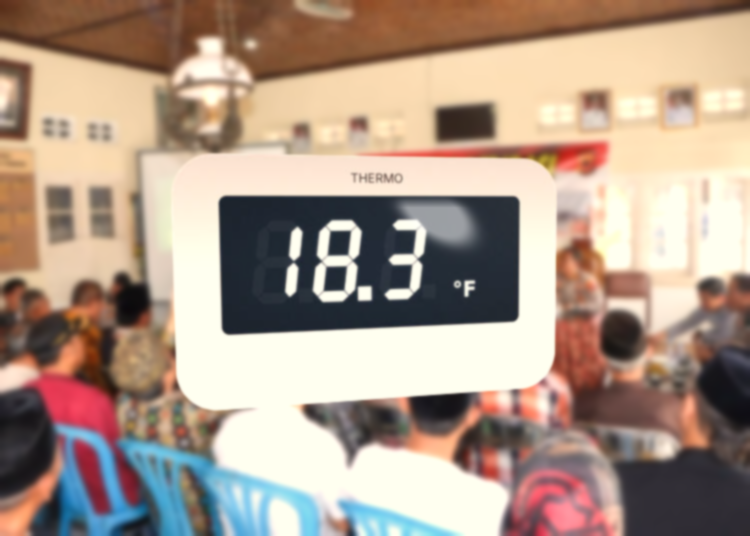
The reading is {"value": 18.3, "unit": "°F"}
